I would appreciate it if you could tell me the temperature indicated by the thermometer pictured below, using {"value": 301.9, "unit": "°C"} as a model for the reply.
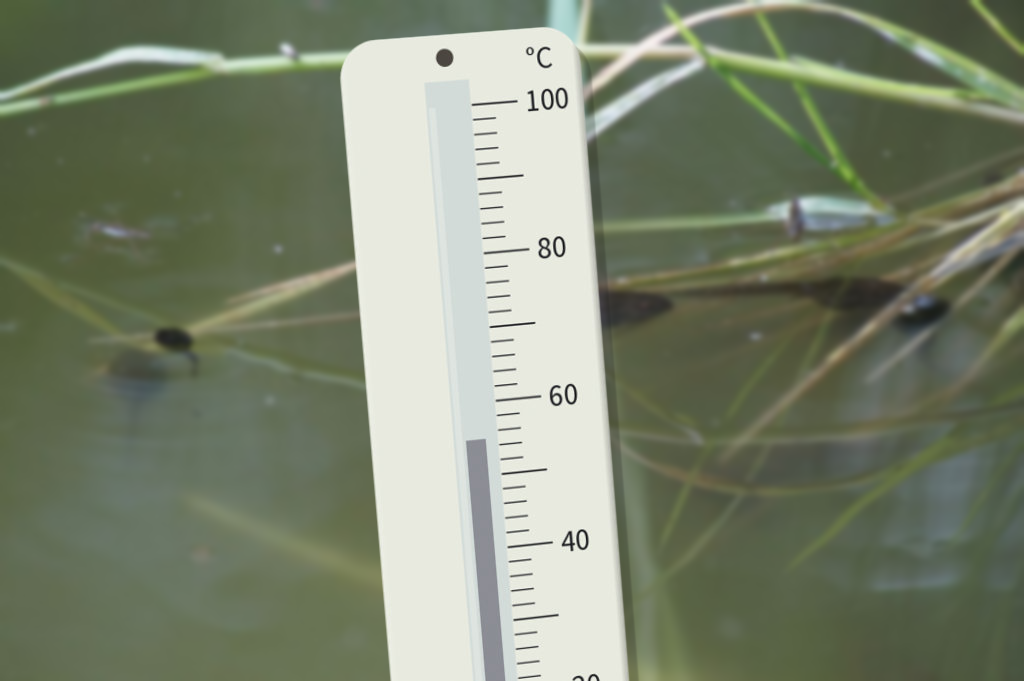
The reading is {"value": 55, "unit": "°C"}
